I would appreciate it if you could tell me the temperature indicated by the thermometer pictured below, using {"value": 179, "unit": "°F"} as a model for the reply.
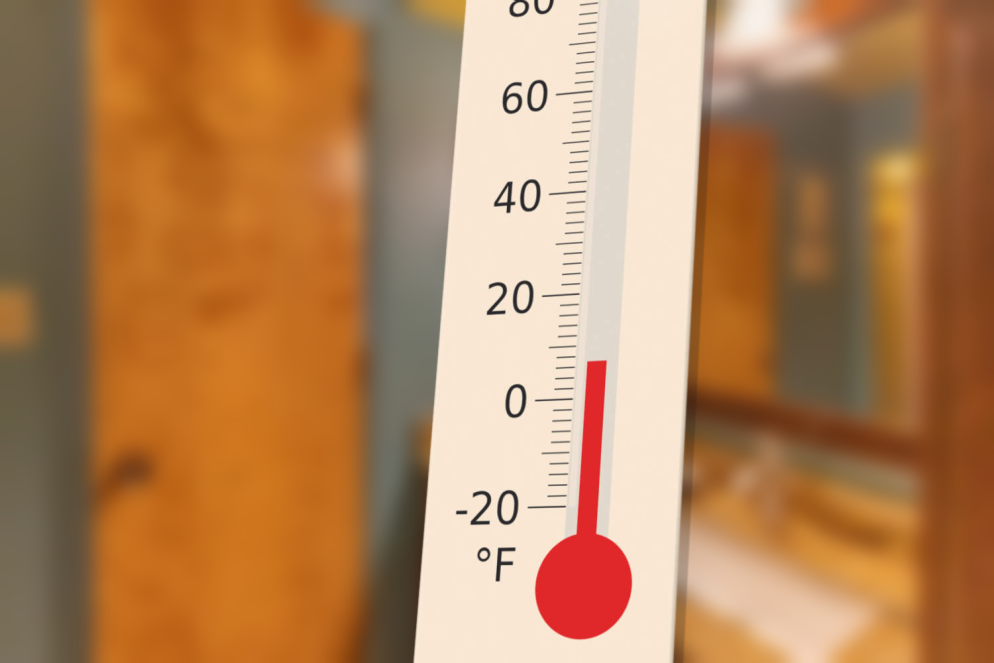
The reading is {"value": 7, "unit": "°F"}
